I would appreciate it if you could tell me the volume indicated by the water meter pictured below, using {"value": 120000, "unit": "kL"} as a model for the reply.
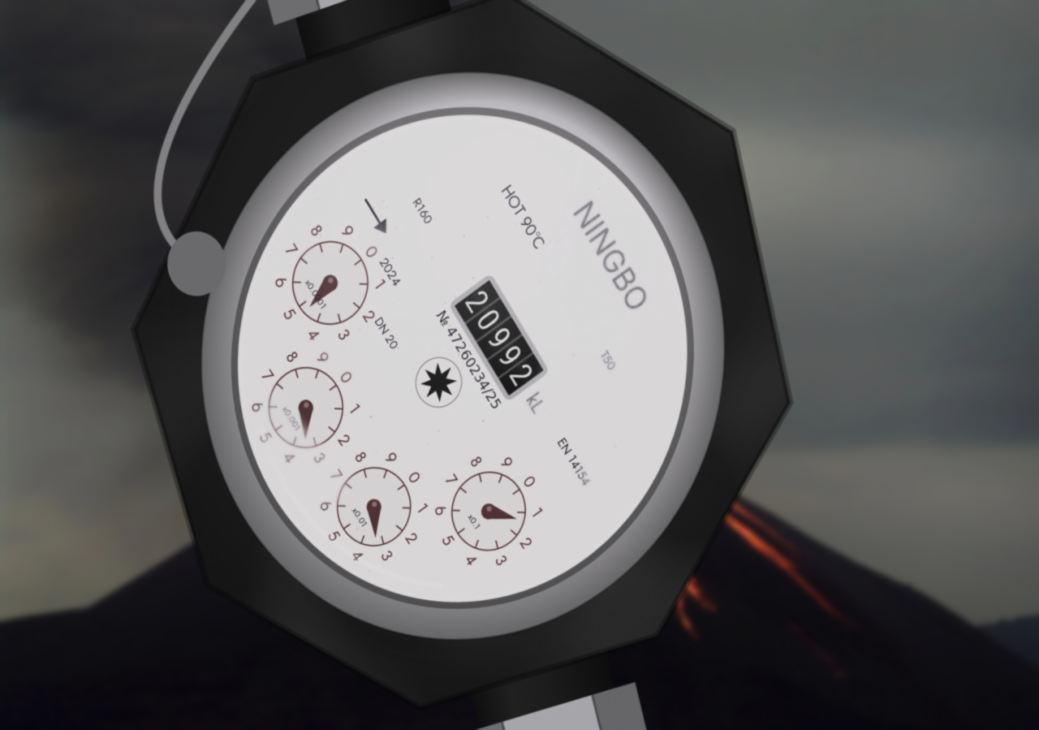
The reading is {"value": 20992.1334, "unit": "kL"}
